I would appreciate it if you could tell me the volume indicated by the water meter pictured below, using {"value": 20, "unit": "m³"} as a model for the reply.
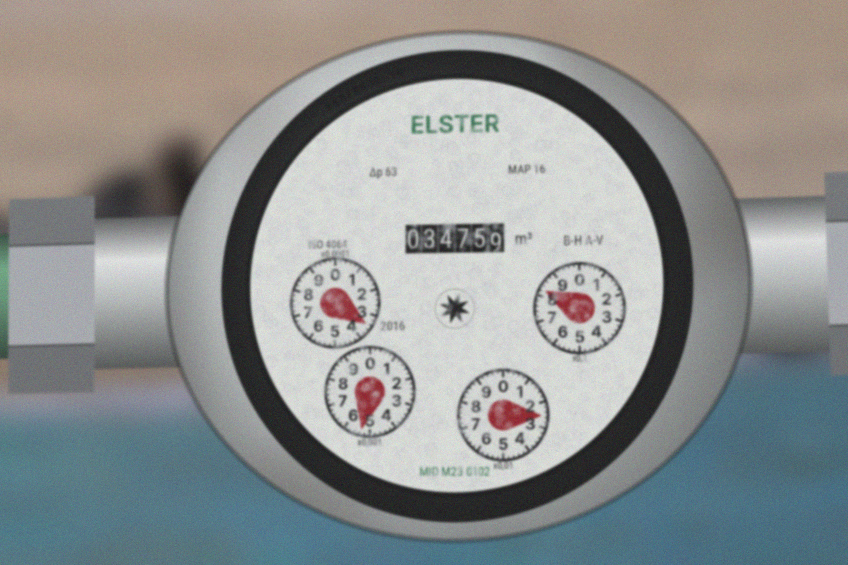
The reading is {"value": 34758.8253, "unit": "m³"}
